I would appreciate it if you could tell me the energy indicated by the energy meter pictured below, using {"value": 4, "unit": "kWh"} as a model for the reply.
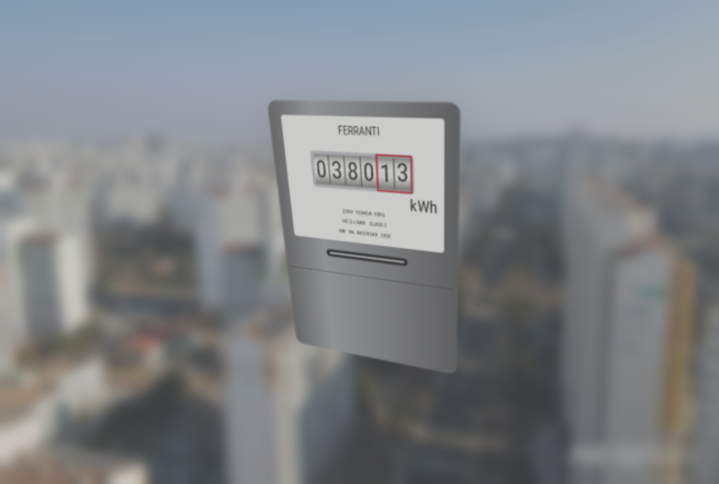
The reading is {"value": 380.13, "unit": "kWh"}
